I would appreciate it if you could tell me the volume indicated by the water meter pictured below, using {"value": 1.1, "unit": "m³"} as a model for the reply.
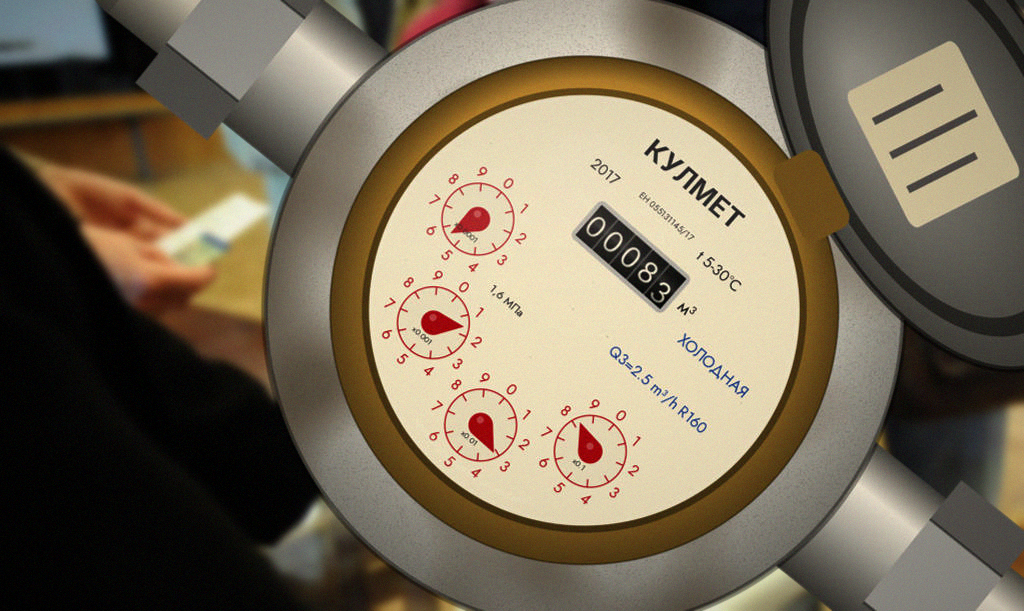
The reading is {"value": 82.8315, "unit": "m³"}
